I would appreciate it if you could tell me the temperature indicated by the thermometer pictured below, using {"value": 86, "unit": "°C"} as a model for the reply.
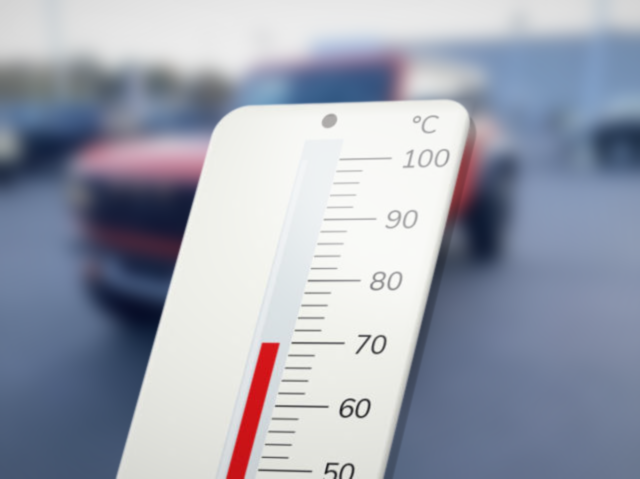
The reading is {"value": 70, "unit": "°C"}
